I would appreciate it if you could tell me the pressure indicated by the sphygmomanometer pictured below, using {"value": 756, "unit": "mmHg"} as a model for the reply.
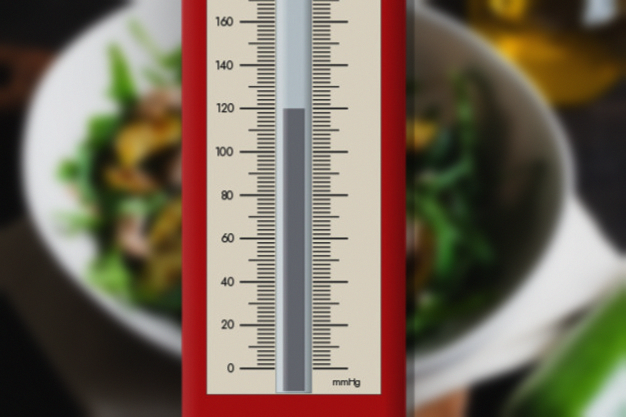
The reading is {"value": 120, "unit": "mmHg"}
